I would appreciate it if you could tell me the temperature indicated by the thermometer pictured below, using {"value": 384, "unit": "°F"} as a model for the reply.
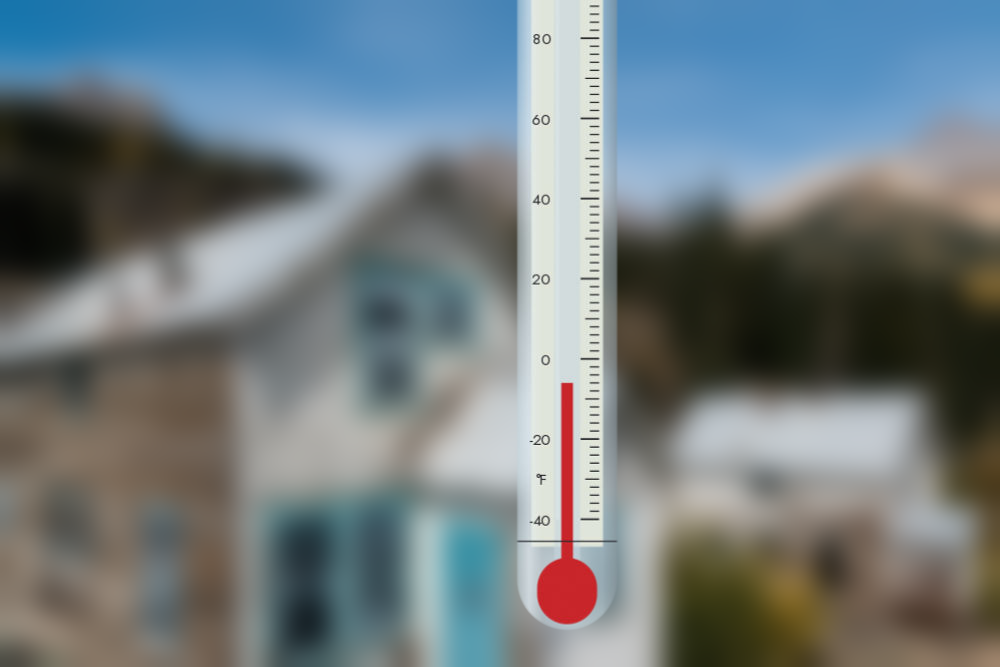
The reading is {"value": -6, "unit": "°F"}
